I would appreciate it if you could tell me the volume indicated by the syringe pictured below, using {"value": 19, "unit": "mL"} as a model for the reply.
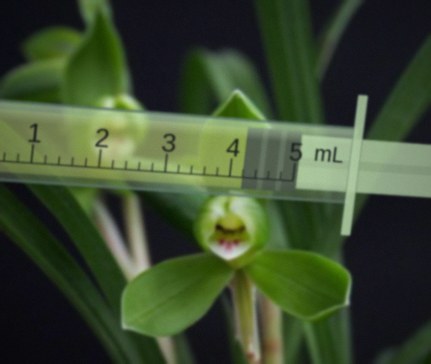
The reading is {"value": 4.2, "unit": "mL"}
